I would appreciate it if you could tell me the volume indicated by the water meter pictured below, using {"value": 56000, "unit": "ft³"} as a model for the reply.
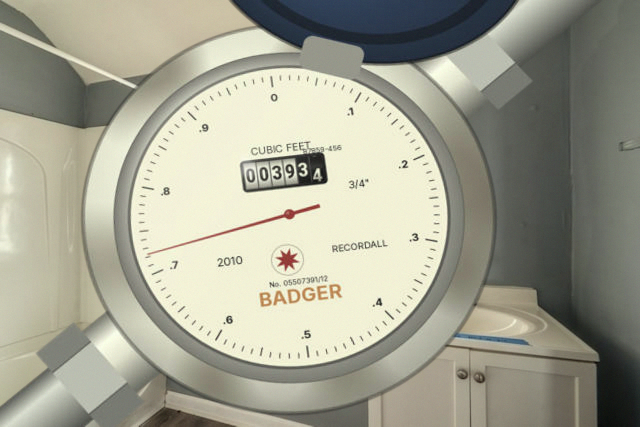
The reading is {"value": 3933.72, "unit": "ft³"}
